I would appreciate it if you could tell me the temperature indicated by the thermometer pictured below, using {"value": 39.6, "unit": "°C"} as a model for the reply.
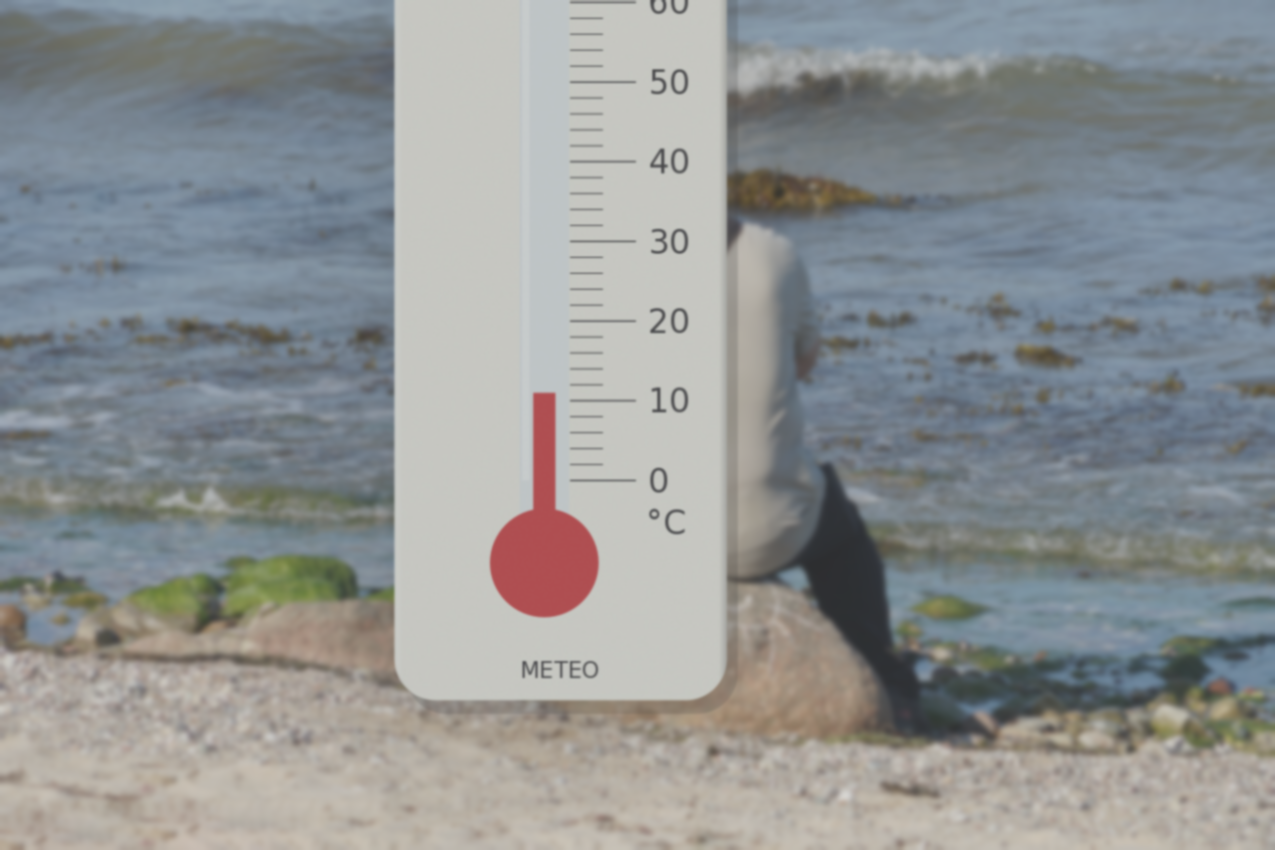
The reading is {"value": 11, "unit": "°C"}
